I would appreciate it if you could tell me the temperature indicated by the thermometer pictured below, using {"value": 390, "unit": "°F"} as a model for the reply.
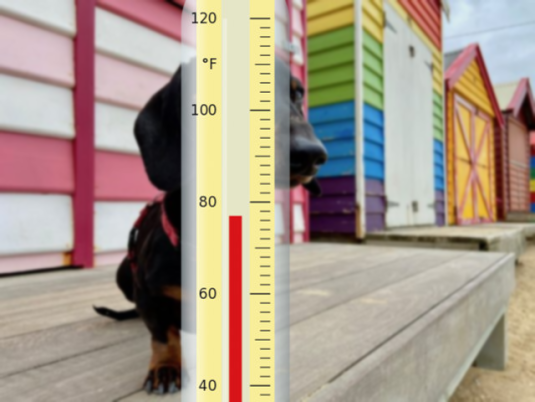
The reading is {"value": 77, "unit": "°F"}
